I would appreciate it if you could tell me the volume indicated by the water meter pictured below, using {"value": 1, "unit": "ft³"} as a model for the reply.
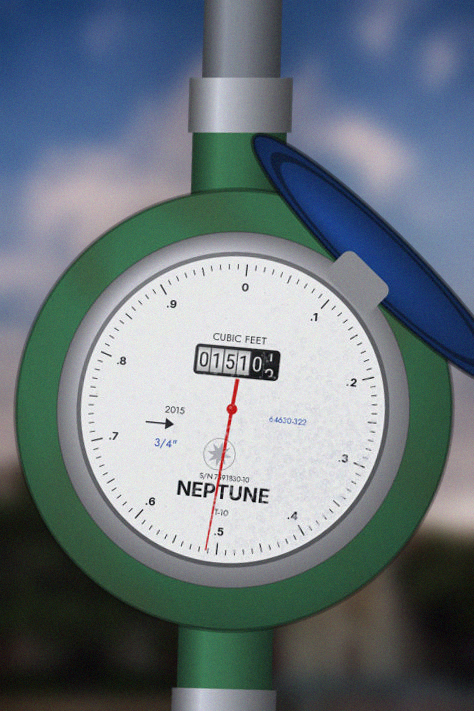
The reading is {"value": 15101.51, "unit": "ft³"}
